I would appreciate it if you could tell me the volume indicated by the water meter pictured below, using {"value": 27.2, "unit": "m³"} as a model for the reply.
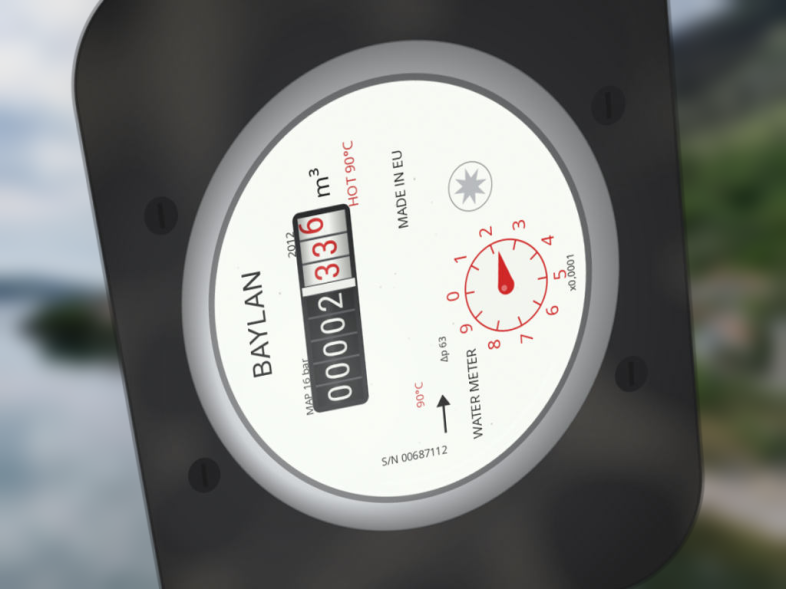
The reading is {"value": 2.3362, "unit": "m³"}
